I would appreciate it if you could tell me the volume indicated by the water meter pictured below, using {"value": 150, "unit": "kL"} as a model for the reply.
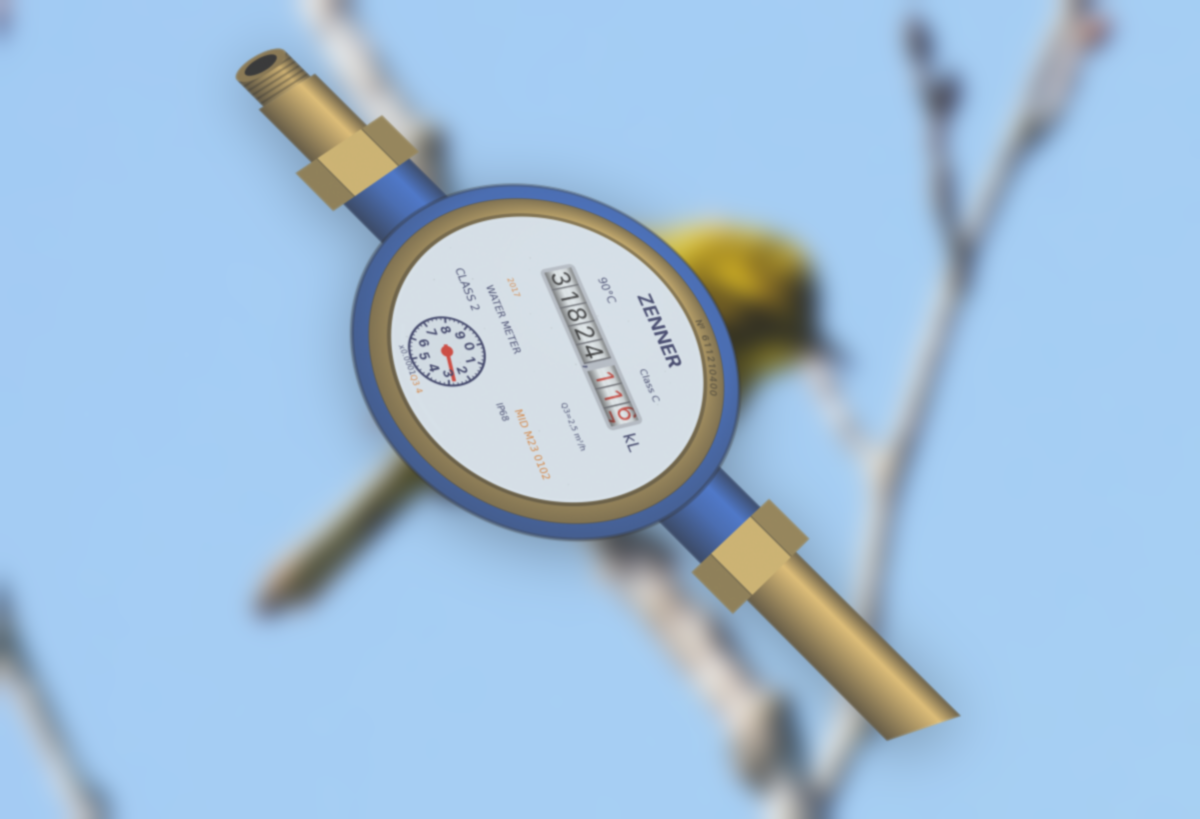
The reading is {"value": 31824.1162, "unit": "kL"}
